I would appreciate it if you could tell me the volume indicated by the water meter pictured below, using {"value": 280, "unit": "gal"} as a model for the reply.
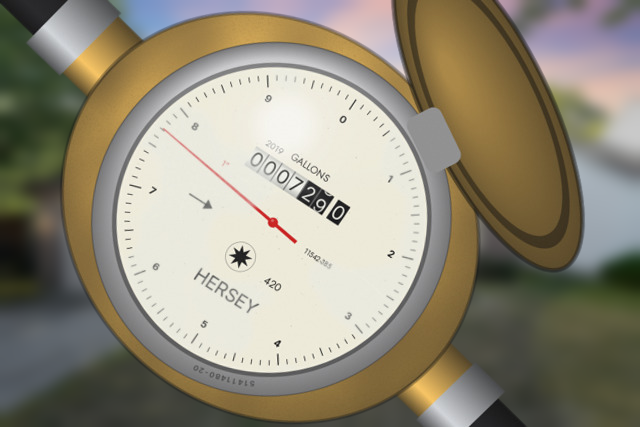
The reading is {"value": 7287.7, "unit": "gal"}
